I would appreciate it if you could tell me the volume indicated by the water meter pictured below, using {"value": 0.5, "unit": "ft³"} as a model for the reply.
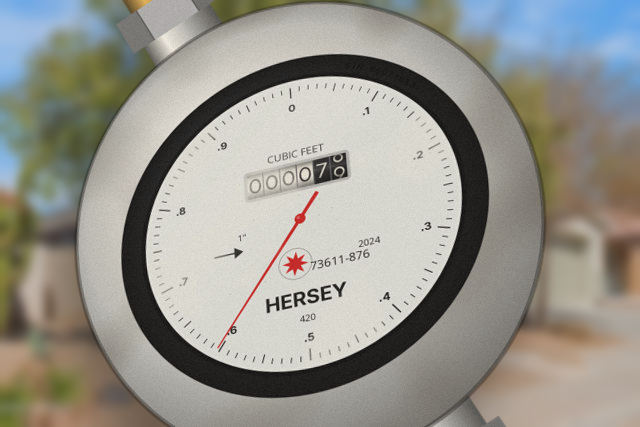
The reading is {"value": 78.60, "unit": "ft³"}
